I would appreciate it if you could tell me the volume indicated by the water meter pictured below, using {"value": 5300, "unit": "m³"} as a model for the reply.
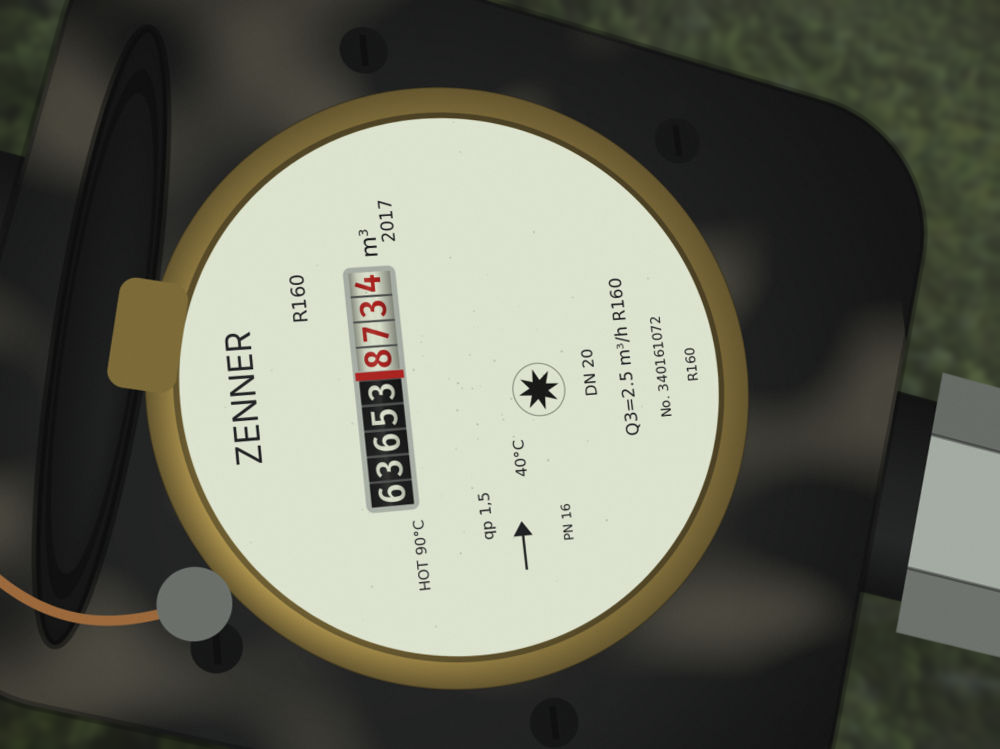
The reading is {"value": 63653.8734, "unit": "m³"}
